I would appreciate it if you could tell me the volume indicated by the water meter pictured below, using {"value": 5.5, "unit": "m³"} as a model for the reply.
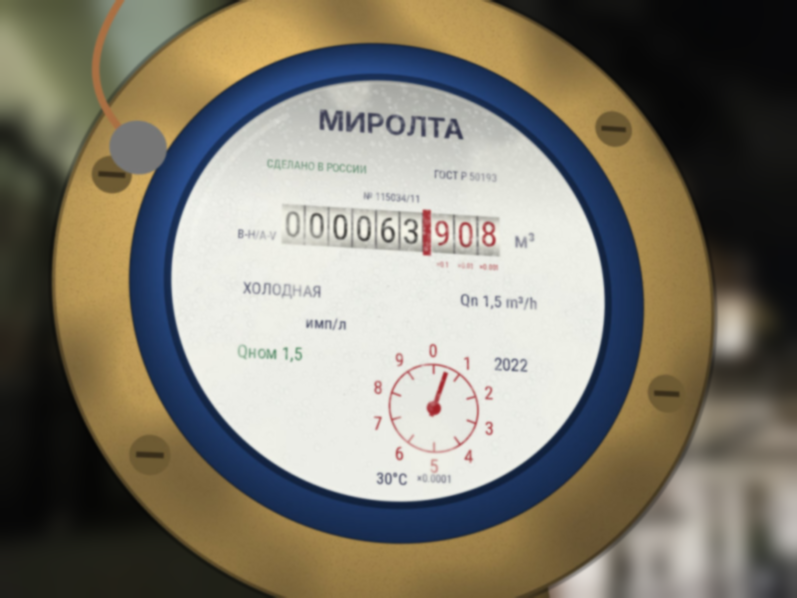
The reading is {"value": 63.9080, "unit": "m³"}
